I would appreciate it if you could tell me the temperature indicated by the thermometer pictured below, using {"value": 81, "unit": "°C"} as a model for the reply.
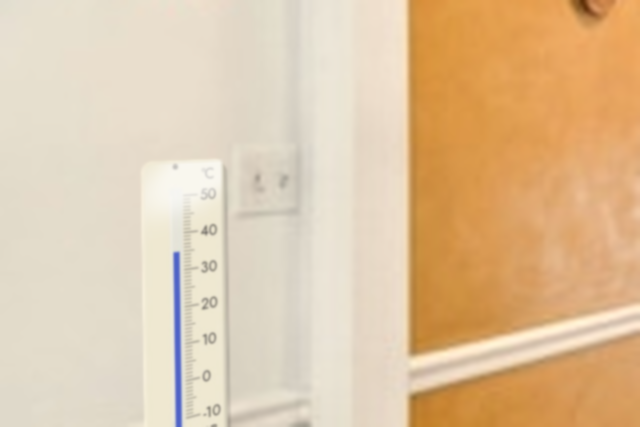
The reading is {"value": 35, "unit": "°C"}
